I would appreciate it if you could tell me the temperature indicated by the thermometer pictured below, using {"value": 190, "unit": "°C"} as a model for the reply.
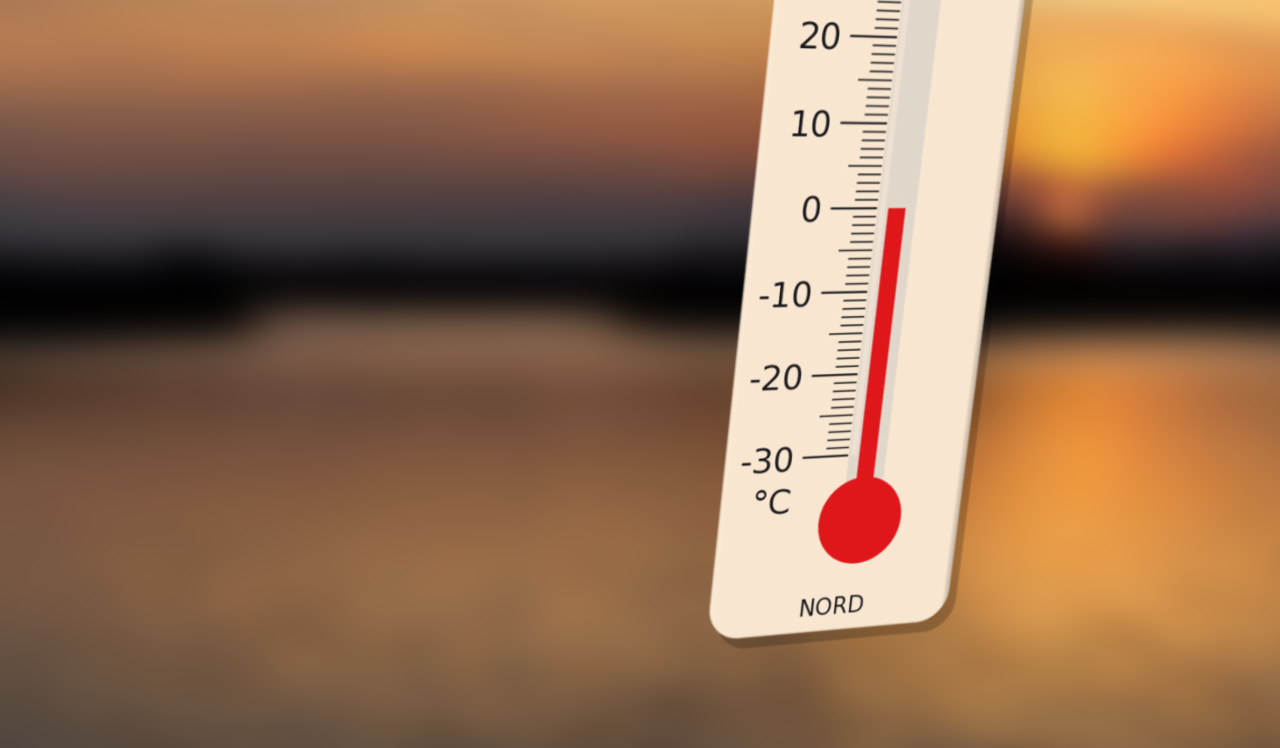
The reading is {"value": 0, "unit": "°C"}
